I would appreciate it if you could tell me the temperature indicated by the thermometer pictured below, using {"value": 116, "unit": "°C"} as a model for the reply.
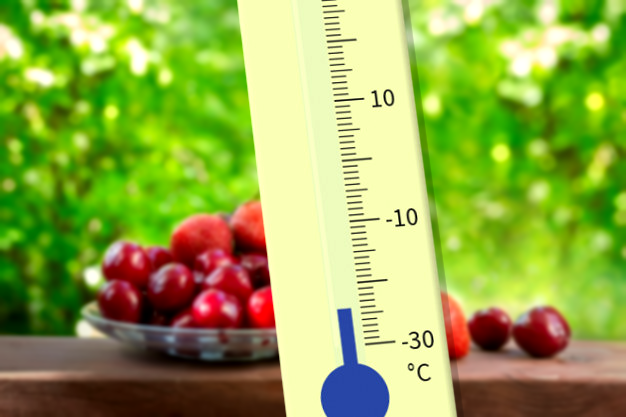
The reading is {"value": -24, "unit": "°C"}
